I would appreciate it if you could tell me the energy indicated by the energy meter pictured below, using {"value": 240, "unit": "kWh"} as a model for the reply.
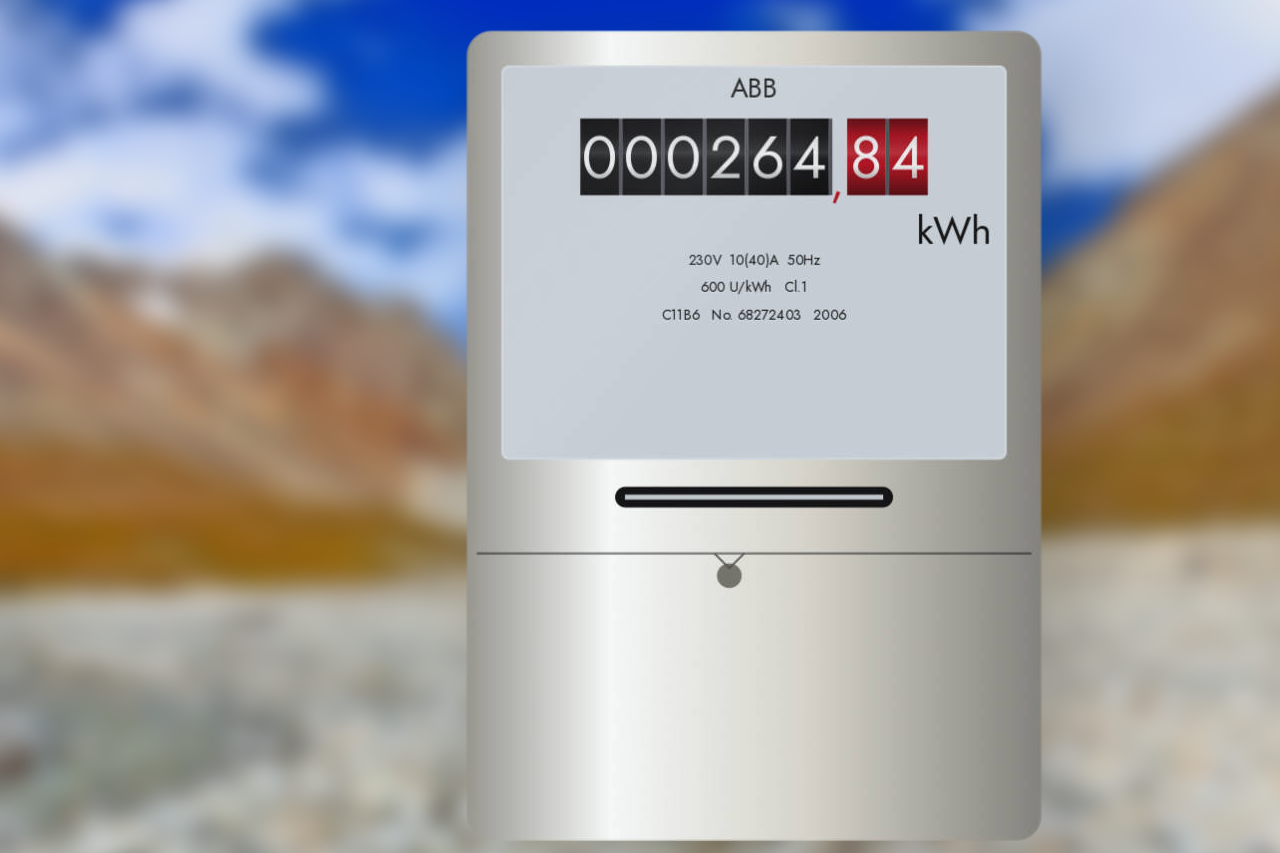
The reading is {"value": 264.84, "unit": "kWh"}
